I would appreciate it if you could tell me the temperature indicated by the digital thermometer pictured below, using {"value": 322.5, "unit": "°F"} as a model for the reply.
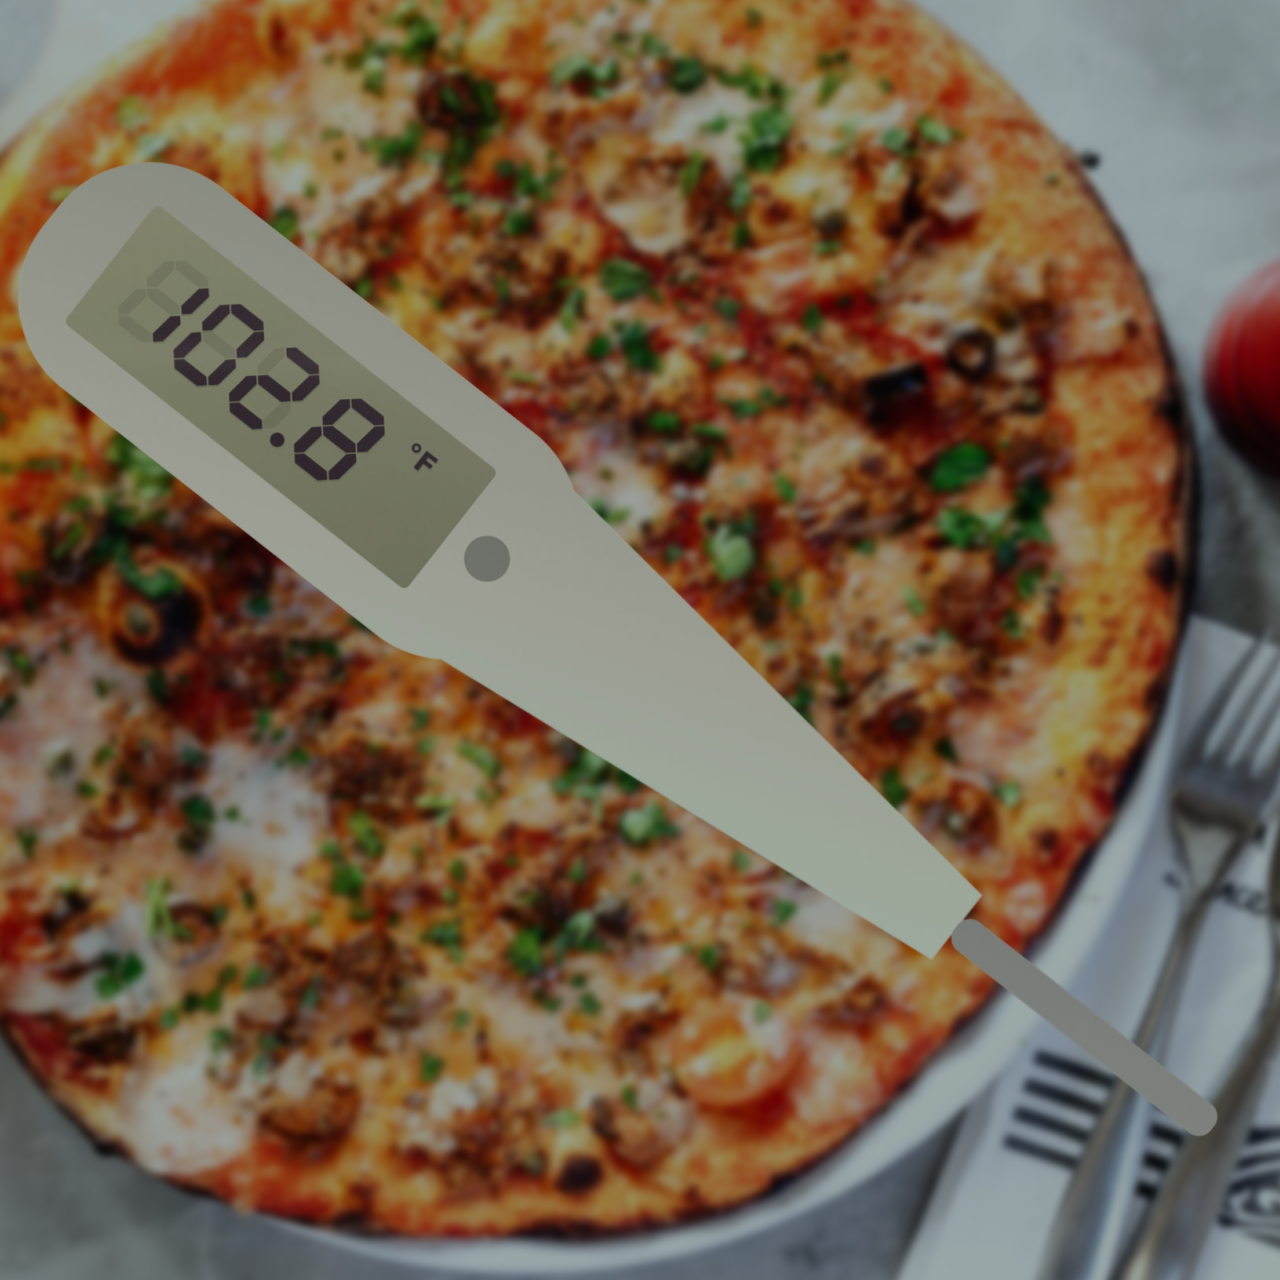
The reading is {"value": 102.8, "unit": "°F"}
